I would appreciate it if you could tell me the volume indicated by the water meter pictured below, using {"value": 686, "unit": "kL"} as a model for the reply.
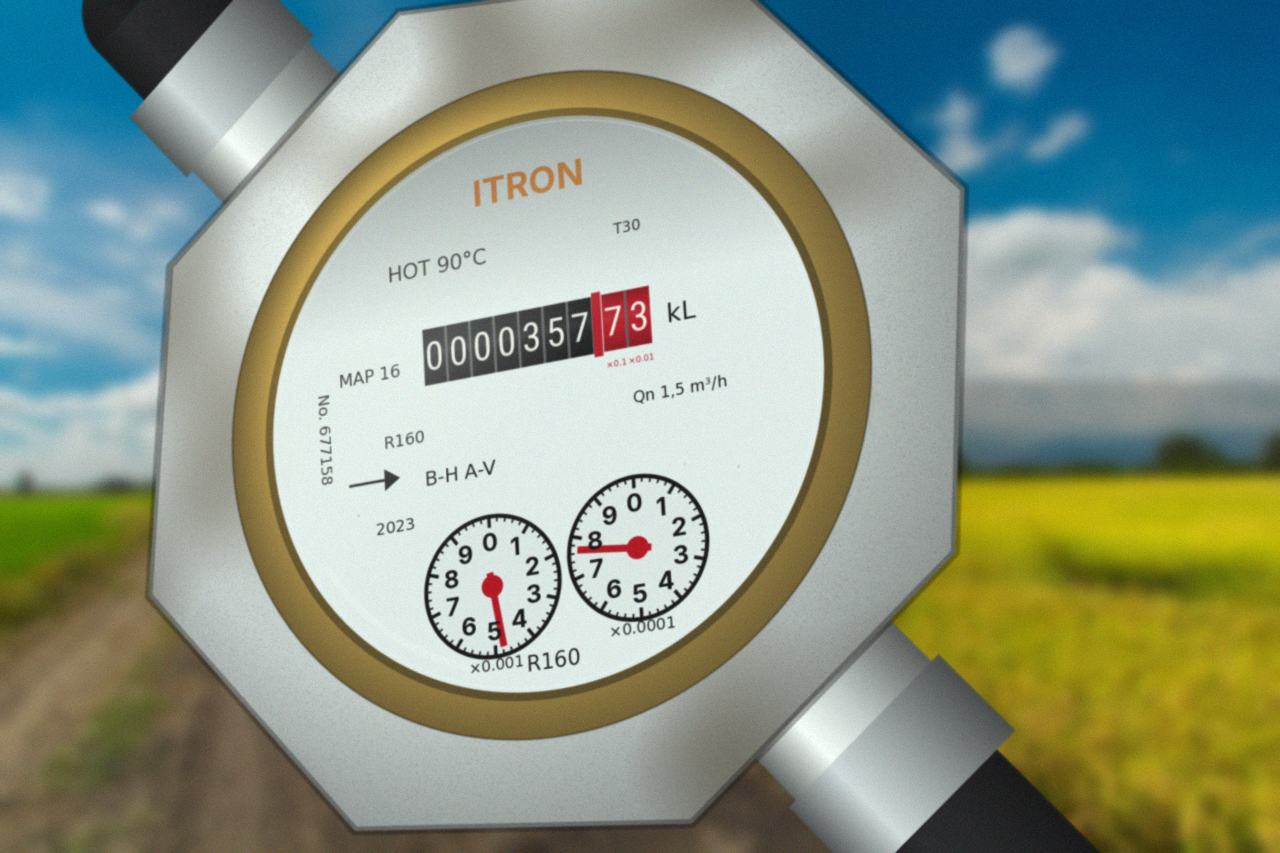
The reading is {"value": 357.7347, "unit": "kL"}
